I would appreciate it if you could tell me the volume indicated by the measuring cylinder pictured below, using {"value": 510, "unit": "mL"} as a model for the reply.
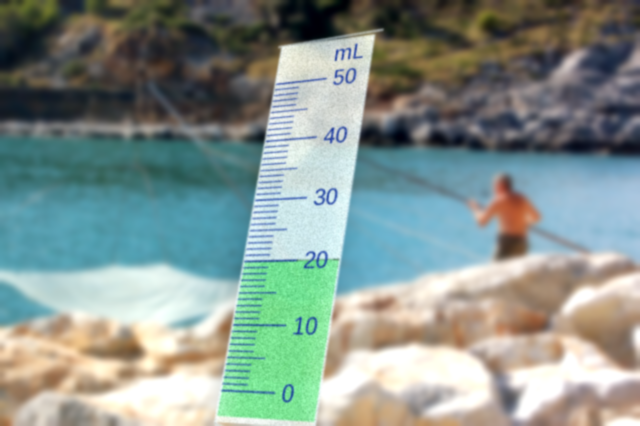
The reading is {"value": 20, "unit": "mL"}
